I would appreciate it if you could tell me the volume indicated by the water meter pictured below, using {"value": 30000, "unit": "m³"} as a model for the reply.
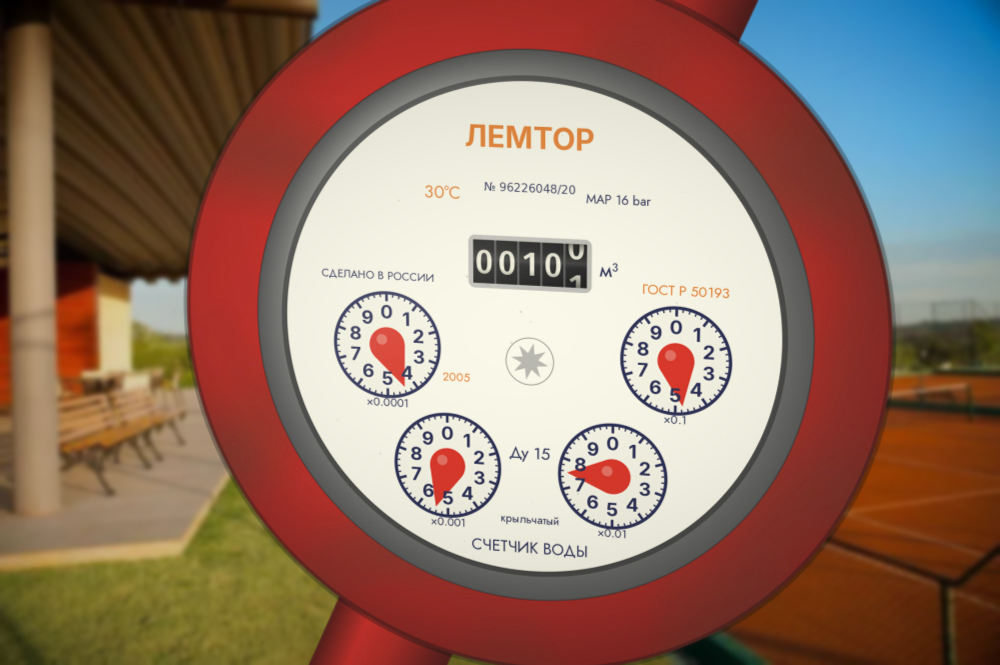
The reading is {"value": 100.4754, "unit": "m³"}
